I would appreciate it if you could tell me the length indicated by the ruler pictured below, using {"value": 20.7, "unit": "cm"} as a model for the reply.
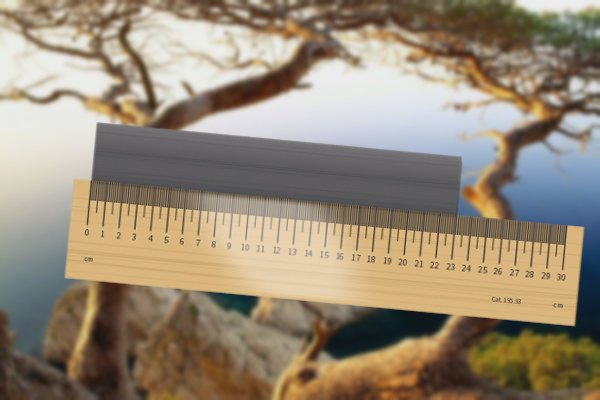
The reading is {"value": 23, "unit": "cm"}
